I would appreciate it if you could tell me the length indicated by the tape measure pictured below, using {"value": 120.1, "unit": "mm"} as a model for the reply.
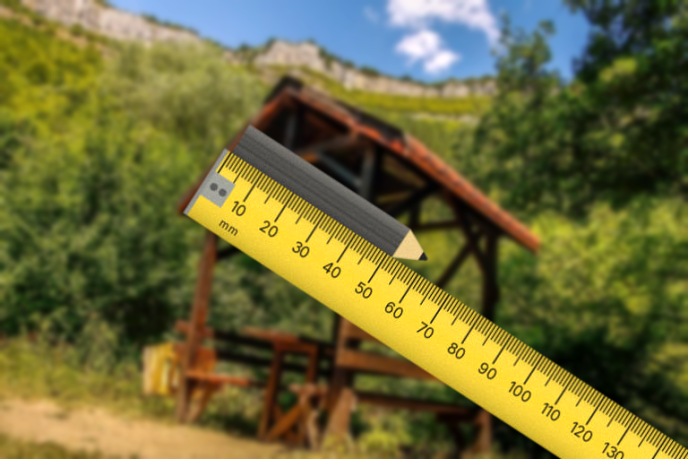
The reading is {"value": 60, "unit": "mm"}
